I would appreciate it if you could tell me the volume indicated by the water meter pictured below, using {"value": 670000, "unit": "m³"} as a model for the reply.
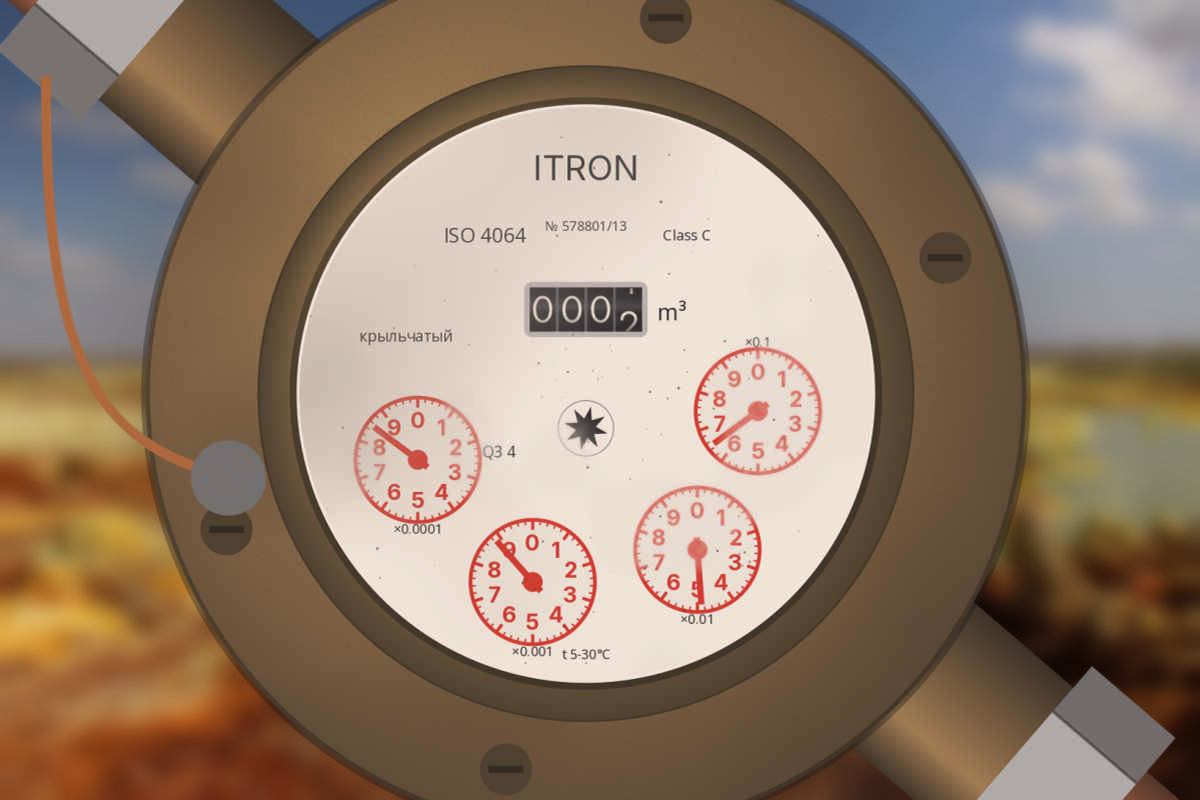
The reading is {"value": 1.6488, "unit": "m³"}
